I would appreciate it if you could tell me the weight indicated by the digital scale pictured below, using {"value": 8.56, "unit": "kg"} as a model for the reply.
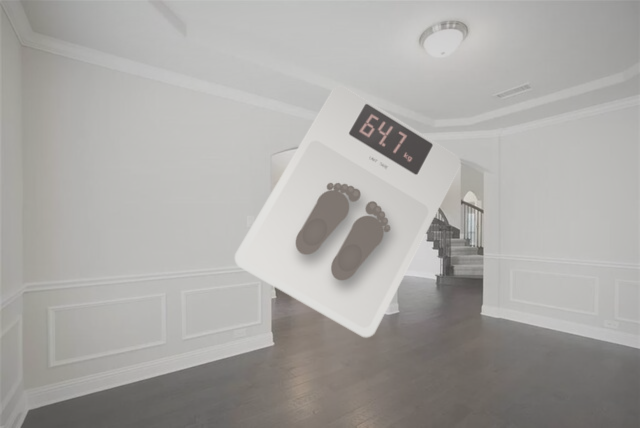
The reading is {"value": 64.7, "unit": "kg"}
